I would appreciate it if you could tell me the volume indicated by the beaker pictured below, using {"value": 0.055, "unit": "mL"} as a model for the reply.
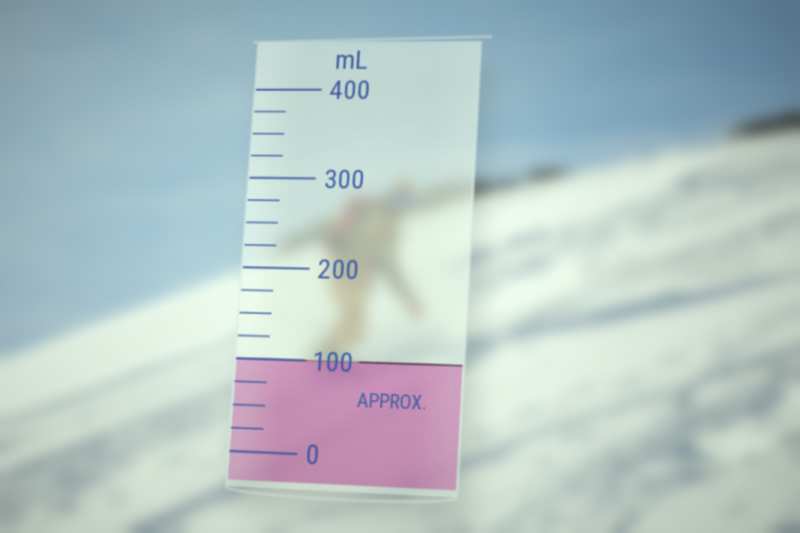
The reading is {"value": 100, "unit": "mL"}
